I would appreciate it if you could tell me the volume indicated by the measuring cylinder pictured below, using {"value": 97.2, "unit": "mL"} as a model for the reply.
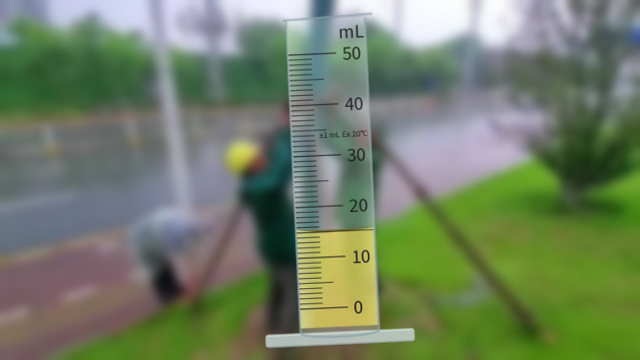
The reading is {"value": 15, "unit": "mL"}
